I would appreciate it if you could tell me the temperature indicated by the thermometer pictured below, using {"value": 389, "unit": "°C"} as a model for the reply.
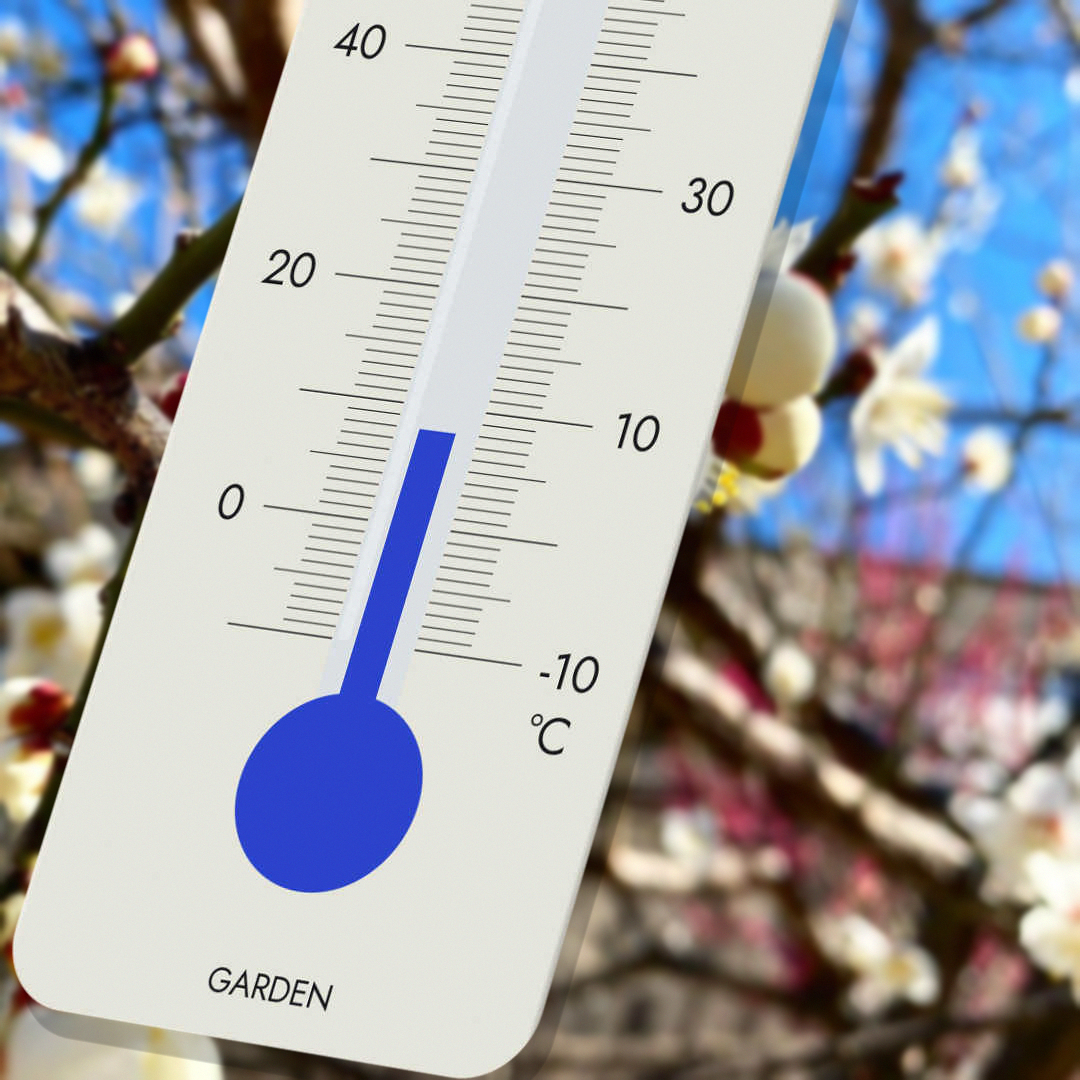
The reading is {"value": 8, "unit": "°C"}
